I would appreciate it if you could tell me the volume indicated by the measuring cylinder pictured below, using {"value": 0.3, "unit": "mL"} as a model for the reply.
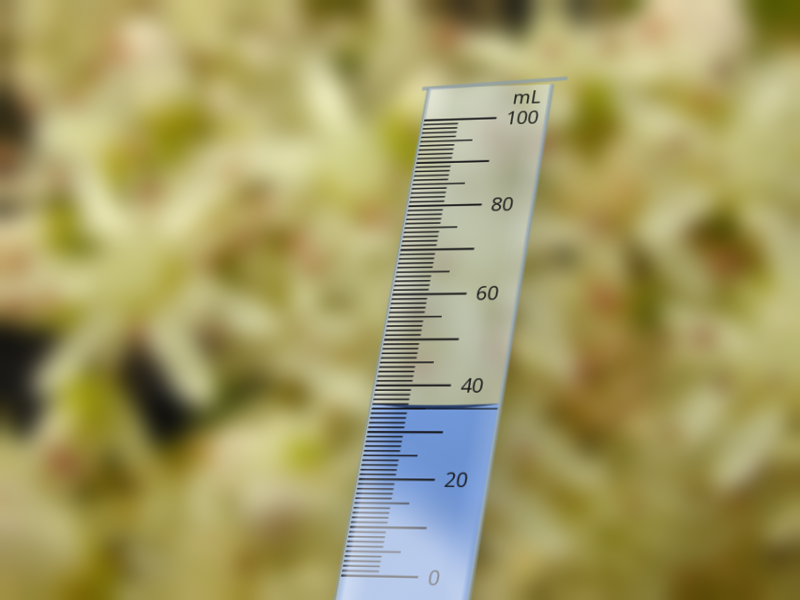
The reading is {"value": 35, "unit": "mL"}
